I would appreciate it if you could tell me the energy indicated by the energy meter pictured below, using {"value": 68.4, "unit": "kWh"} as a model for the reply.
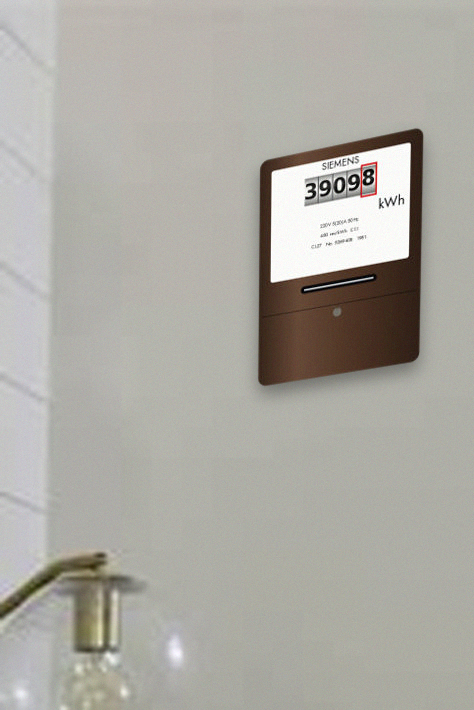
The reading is {"value": 3909.8, "unit": "kWh"}
